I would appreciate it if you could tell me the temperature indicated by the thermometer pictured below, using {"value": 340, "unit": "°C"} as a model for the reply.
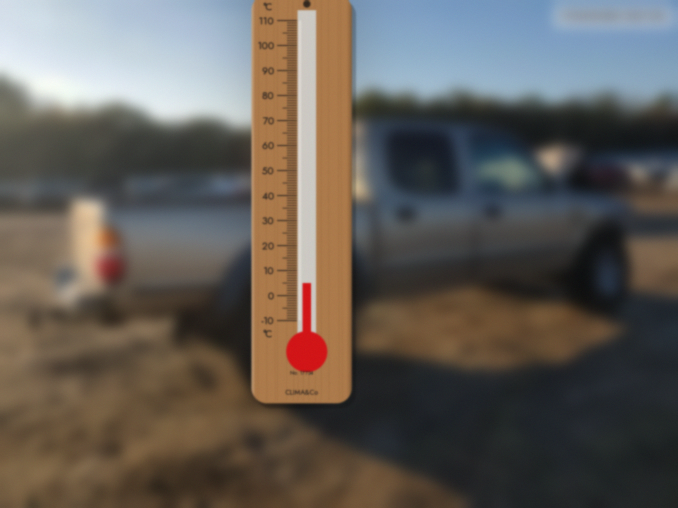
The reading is {"value": 5, "unit": "°C"}
